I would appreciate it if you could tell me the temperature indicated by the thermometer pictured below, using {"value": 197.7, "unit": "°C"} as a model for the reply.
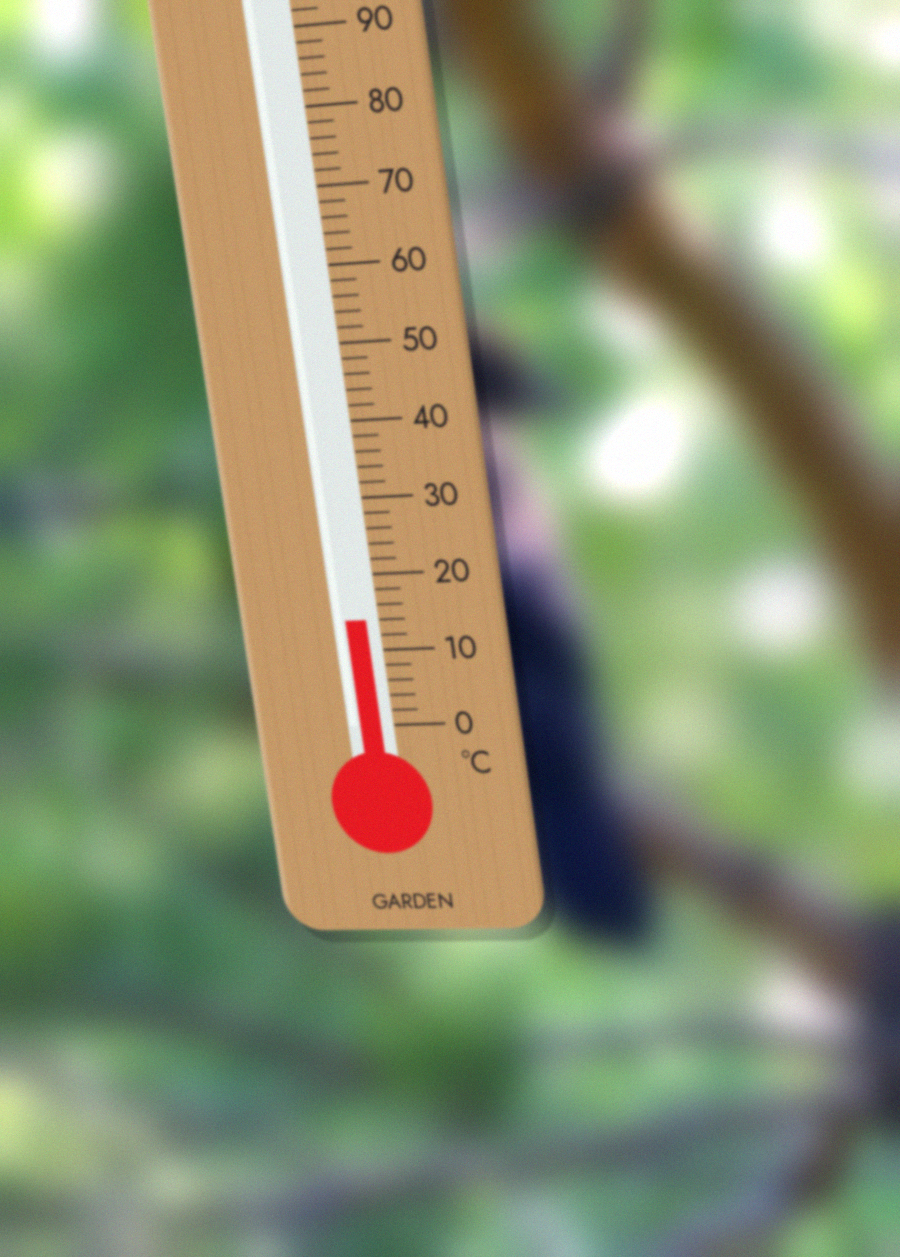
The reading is {"value": 14, "unit": "°C"}
